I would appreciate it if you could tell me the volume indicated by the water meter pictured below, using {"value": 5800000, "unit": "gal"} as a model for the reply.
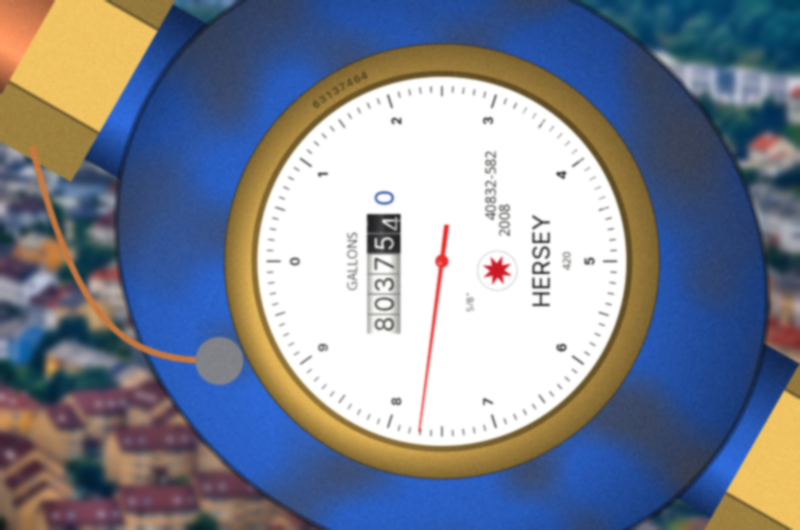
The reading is {"value": 8037537.7, "unit": "gal"}
